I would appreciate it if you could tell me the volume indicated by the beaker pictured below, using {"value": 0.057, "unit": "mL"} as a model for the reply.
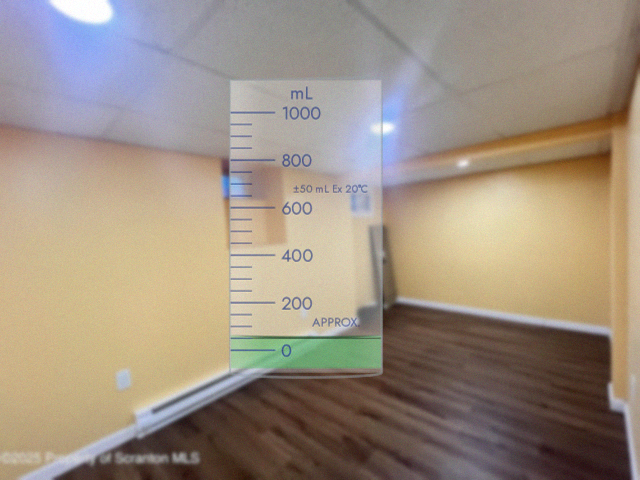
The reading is {"value": 50, "unit": "mL"}
